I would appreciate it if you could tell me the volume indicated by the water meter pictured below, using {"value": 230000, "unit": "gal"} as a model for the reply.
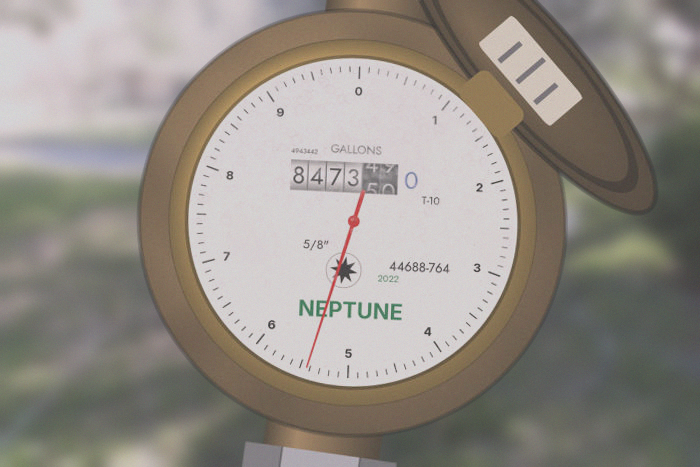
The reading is {"value": 8473495.4, "unit": "gal"}
